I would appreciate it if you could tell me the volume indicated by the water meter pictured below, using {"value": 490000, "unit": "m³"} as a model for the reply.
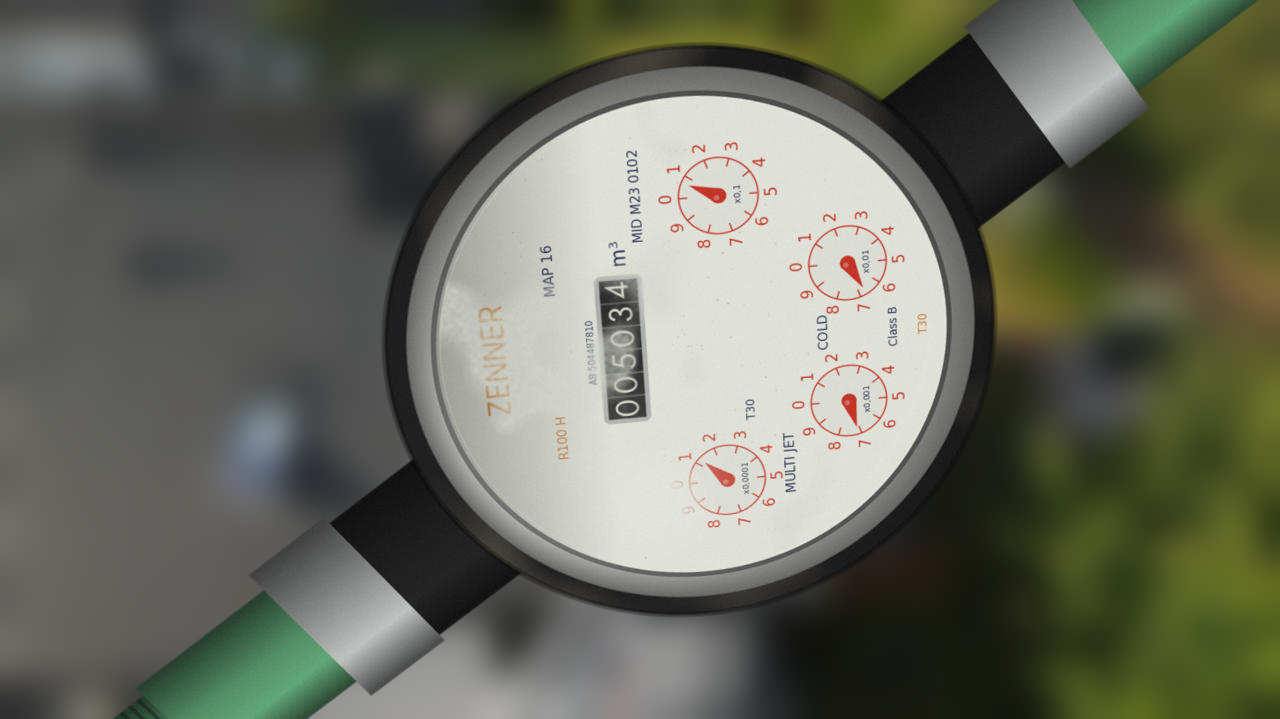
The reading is {"value": 5034.0671, "unit": "m³"}
